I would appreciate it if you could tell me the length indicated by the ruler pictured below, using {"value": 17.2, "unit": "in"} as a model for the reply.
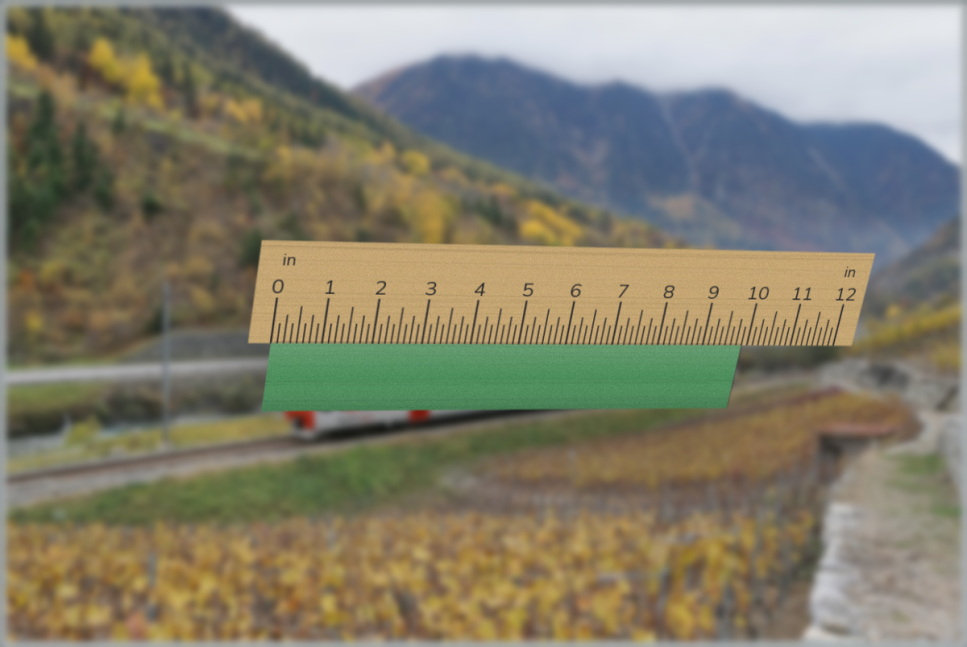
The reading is {"value": 9.875, "unit": "in"}
